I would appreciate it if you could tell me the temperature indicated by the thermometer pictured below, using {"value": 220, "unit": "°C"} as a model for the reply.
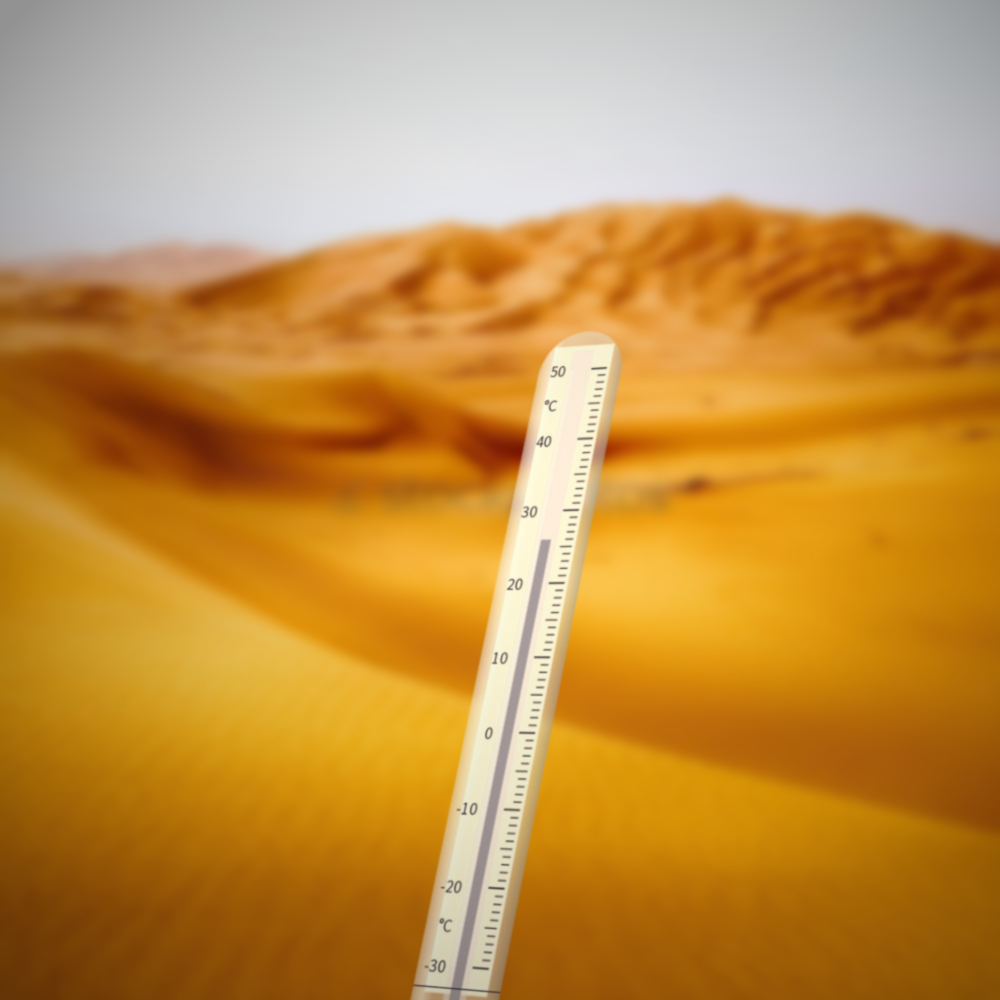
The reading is {"value": 26, "unit": "°C"}
